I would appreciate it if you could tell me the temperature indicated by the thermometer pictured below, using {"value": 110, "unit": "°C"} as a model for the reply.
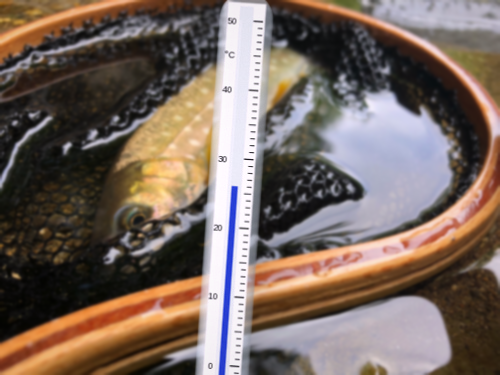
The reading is {"value": 26, "unit": "°C"}
